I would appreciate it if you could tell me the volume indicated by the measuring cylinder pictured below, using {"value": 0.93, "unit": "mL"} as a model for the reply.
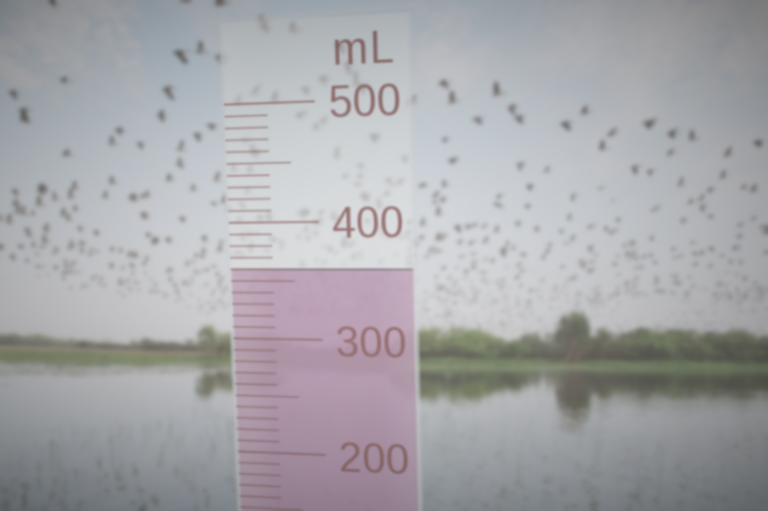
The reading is {"value": 360, "unit": "mL"}
